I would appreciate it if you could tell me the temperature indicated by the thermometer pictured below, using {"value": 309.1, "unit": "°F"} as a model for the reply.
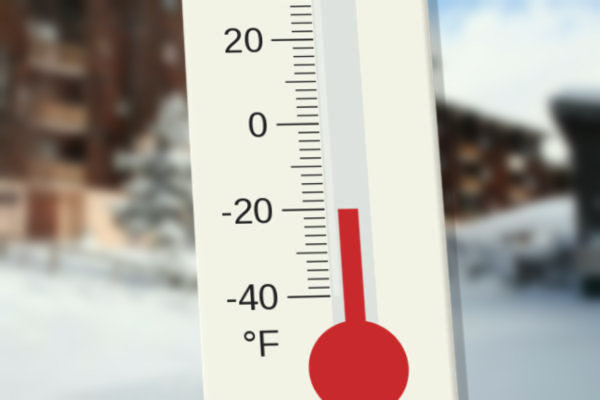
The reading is {"value": -20, "unit": "°F"}
